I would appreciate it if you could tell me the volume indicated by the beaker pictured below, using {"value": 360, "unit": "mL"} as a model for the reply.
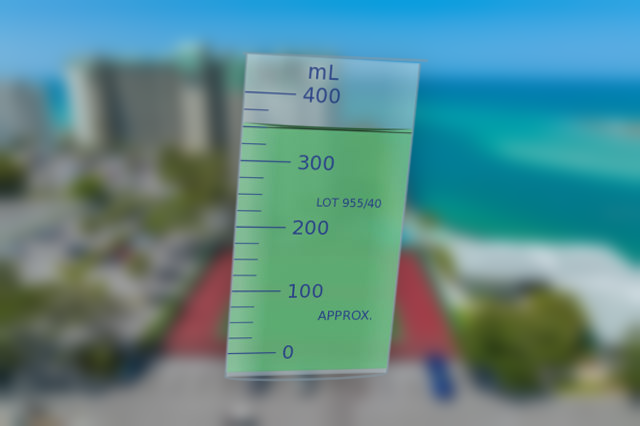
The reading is {"value": 350, "unit": "mL"}
